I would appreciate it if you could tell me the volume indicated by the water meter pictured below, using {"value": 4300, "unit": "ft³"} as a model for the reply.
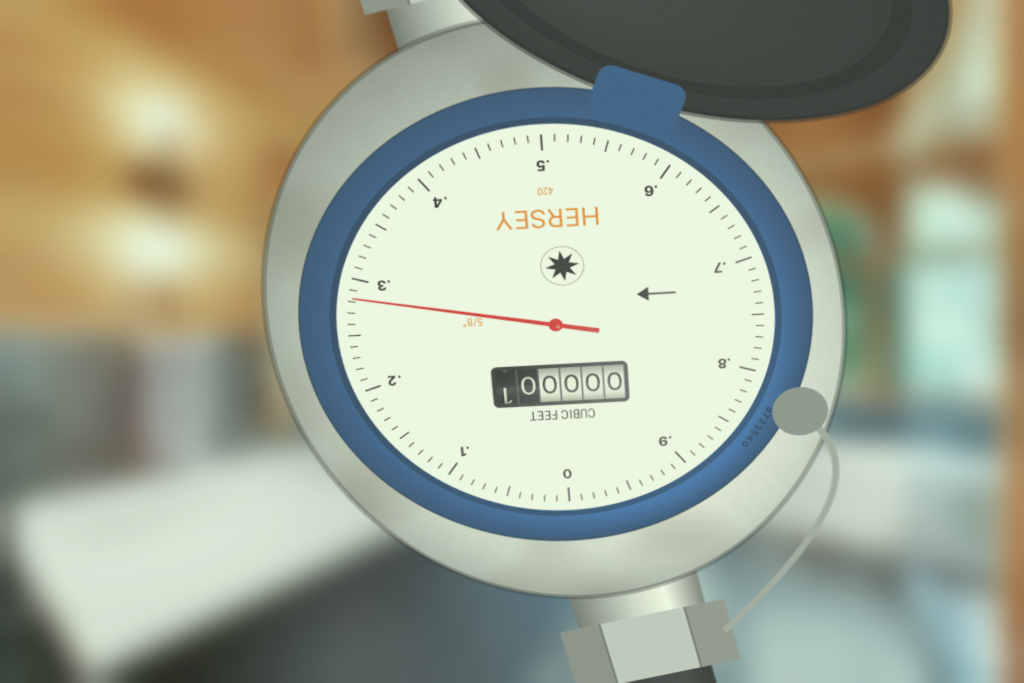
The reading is {"value": 1.28, "unit": "ft³"}
